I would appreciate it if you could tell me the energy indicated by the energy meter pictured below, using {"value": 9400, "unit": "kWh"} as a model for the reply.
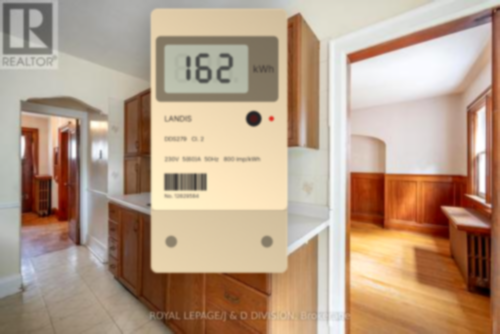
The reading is {"value": 162, "unit": "kWh"}
